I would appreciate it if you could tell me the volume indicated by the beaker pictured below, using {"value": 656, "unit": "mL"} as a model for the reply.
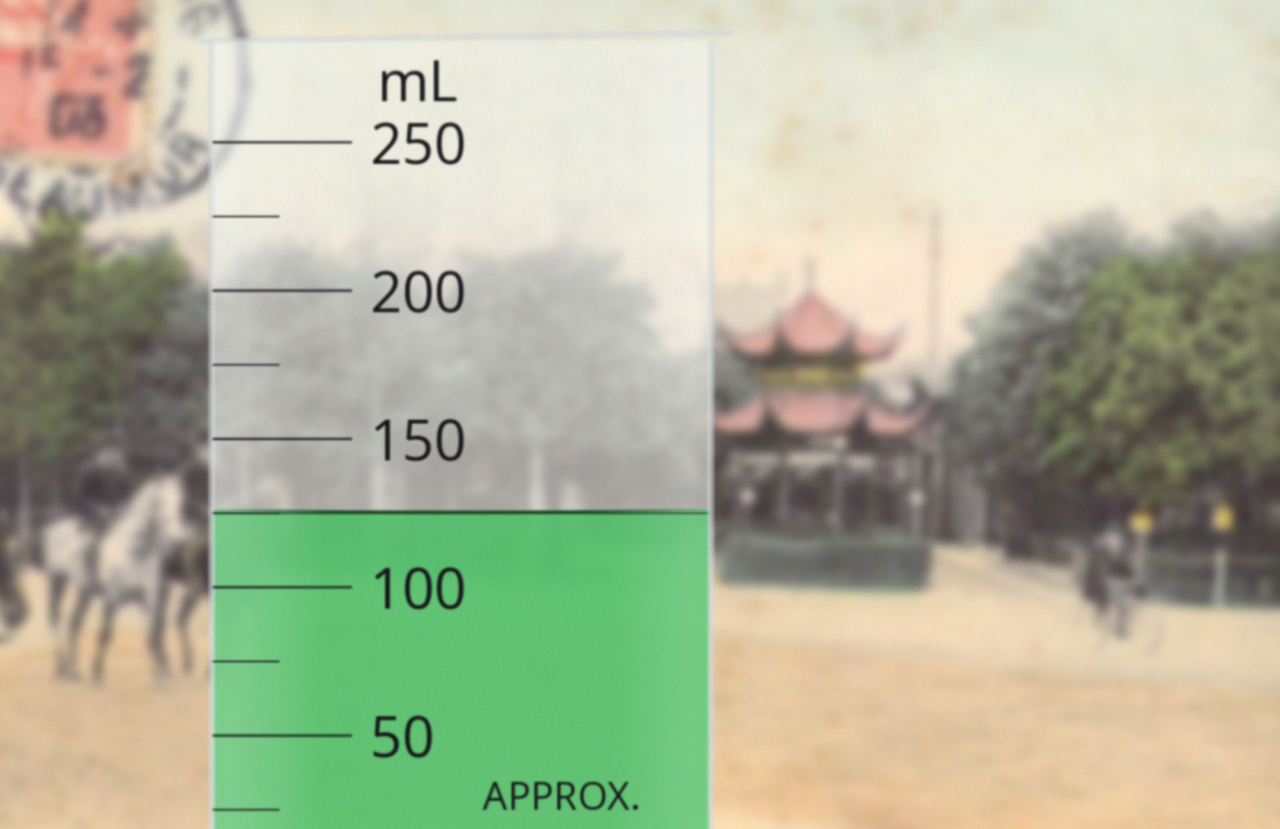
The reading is {"value": 125, "unit": "mL"}
